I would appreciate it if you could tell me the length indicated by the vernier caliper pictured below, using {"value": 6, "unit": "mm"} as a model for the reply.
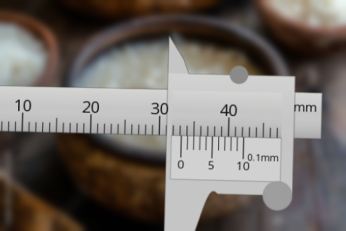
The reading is {"value": 33.2, "unit": "mm"}
